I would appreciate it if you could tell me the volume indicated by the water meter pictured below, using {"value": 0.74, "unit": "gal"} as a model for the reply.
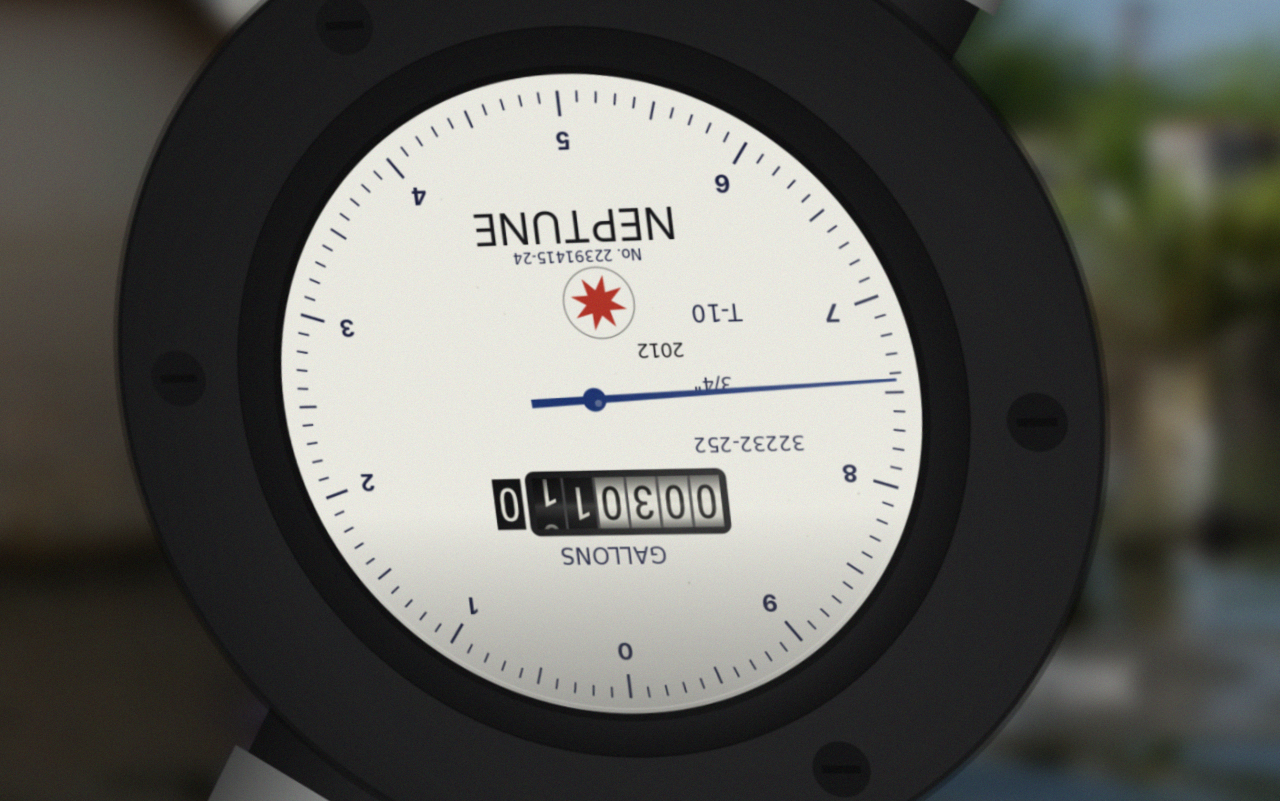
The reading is {"value": 30107.4, "unit": "gal"}
